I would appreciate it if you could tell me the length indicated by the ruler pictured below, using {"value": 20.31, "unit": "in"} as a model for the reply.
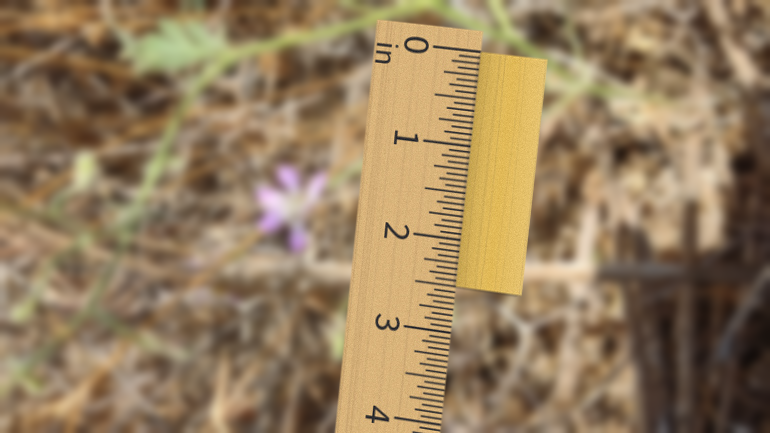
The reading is {"value": 2.5, "unit": "in"}
